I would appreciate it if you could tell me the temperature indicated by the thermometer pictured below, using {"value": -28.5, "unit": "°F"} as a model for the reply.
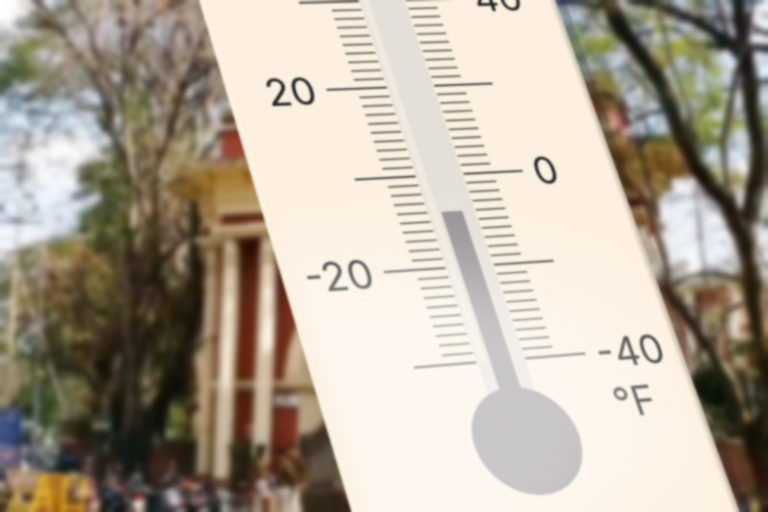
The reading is {"value": -8, "unit": "°F"}
